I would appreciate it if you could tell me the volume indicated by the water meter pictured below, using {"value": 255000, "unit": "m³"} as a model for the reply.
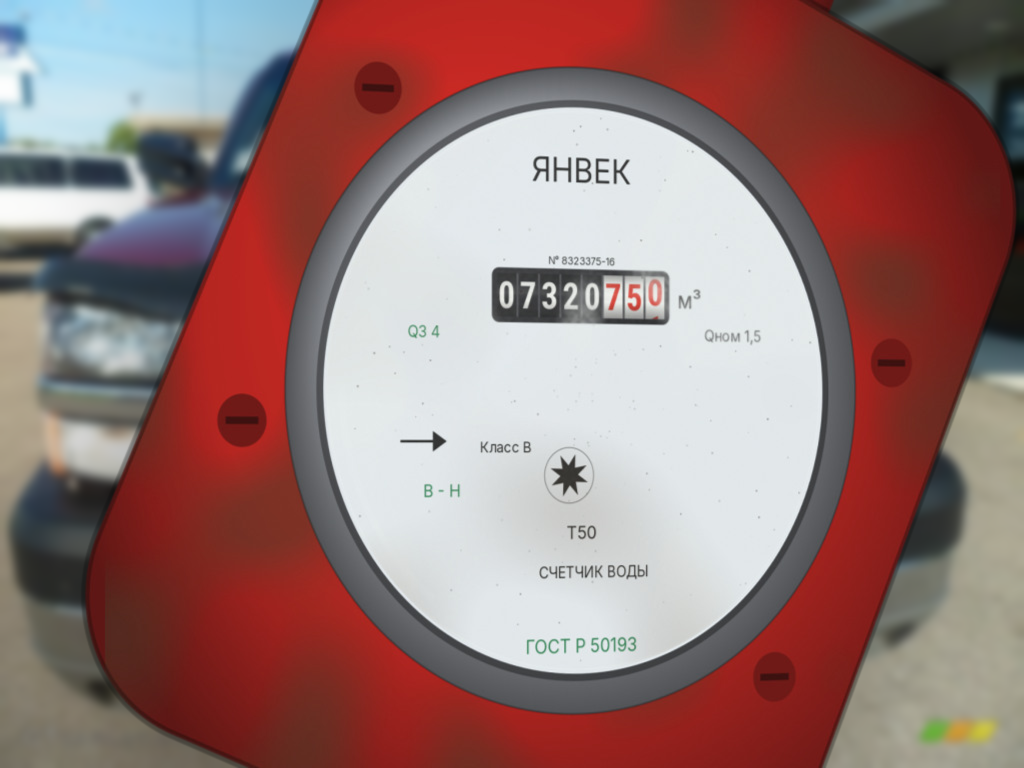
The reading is {"value": 7320.750, "unit": "m³"}
